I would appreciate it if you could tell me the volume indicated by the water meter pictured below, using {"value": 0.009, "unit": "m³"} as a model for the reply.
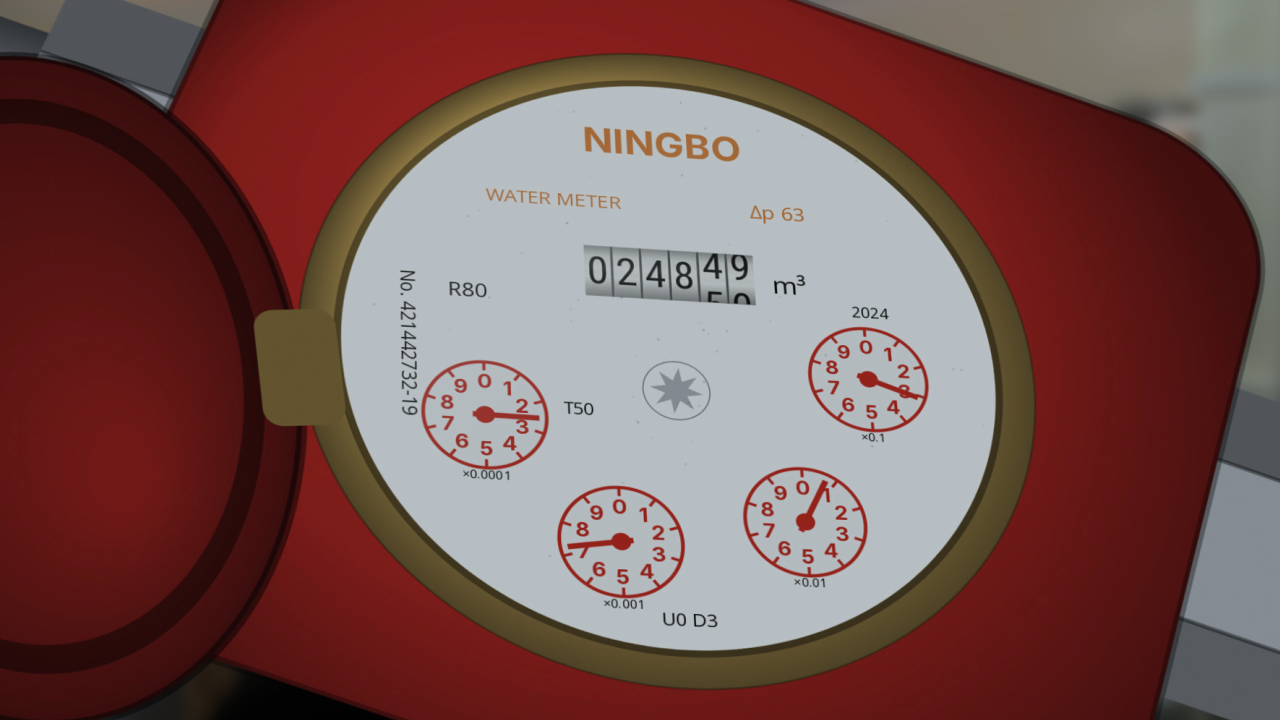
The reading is {"value": 24849.3072, "unit": "m³"}
